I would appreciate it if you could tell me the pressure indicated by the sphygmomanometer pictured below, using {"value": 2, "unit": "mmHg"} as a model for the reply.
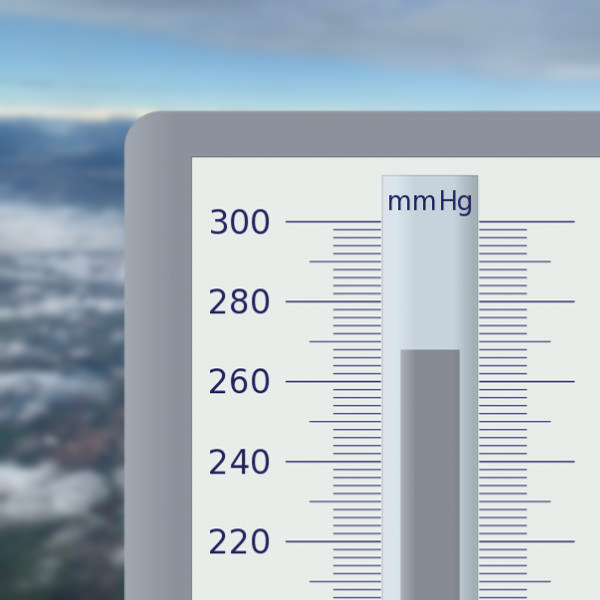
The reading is {"value": 268, "unit": "mmHg"}
